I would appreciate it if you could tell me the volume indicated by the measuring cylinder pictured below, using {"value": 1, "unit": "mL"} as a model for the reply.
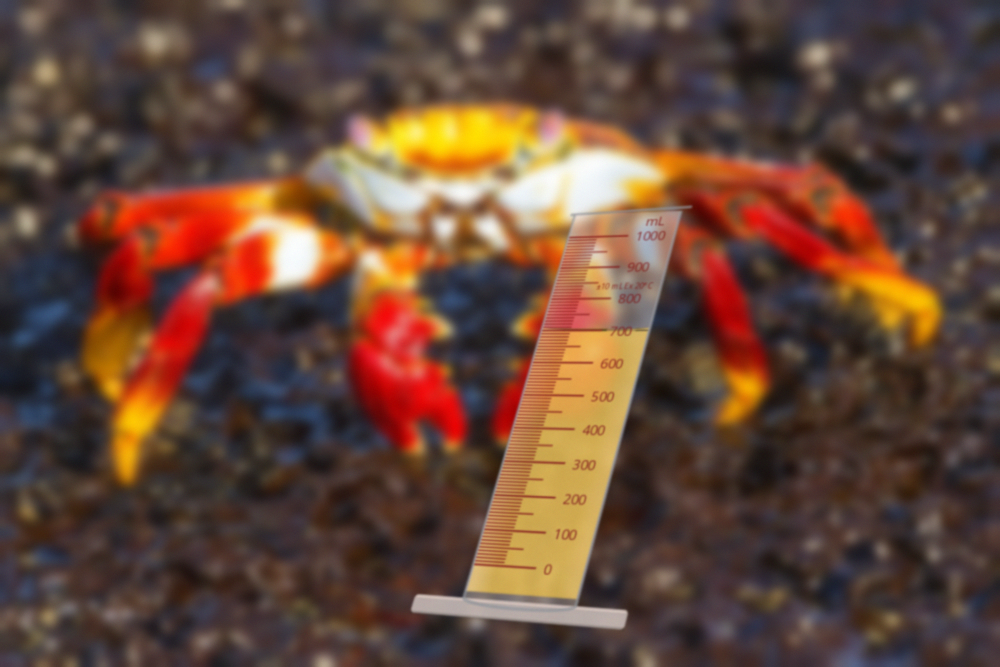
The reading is {"value": 700, "unit": "mL"}
